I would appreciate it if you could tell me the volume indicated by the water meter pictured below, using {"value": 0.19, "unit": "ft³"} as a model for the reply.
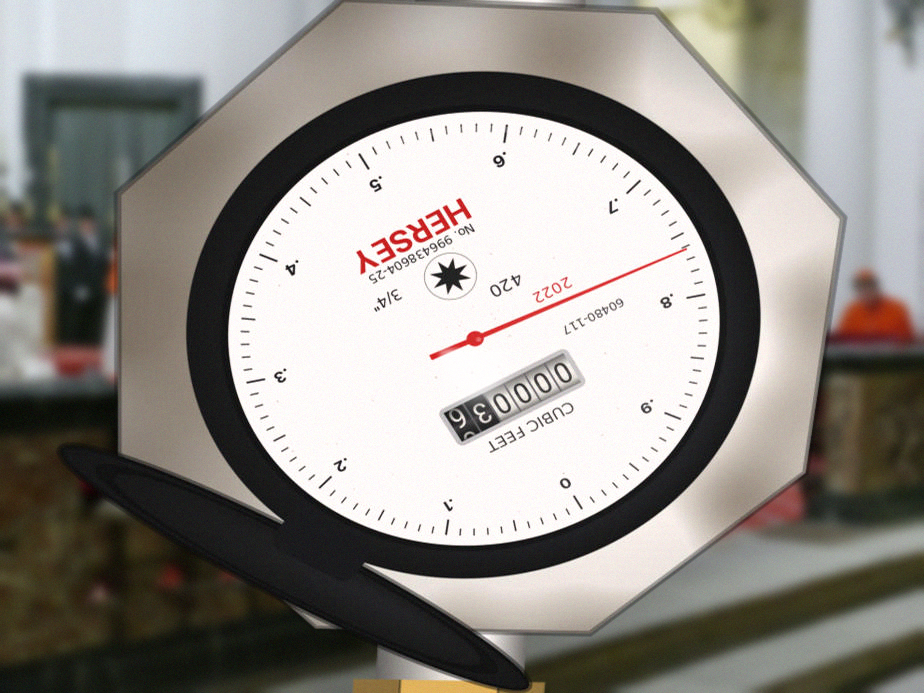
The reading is {"value": 35.76, "unit": "ft³"}
